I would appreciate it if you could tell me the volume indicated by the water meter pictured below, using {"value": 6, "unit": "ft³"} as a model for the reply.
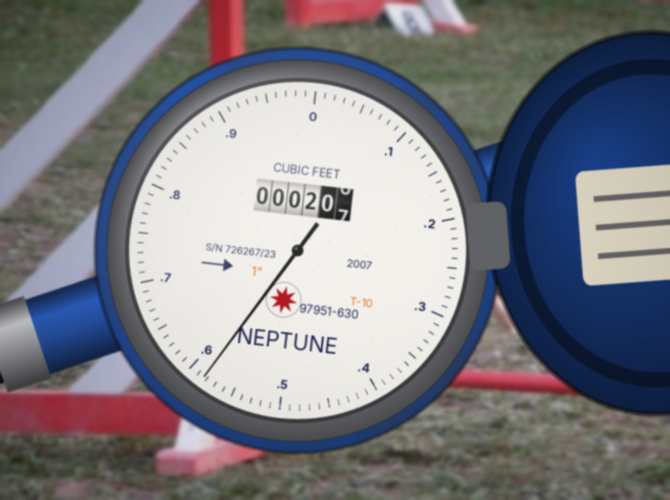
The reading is {"value": 206.58, "unit": "ft³"}
